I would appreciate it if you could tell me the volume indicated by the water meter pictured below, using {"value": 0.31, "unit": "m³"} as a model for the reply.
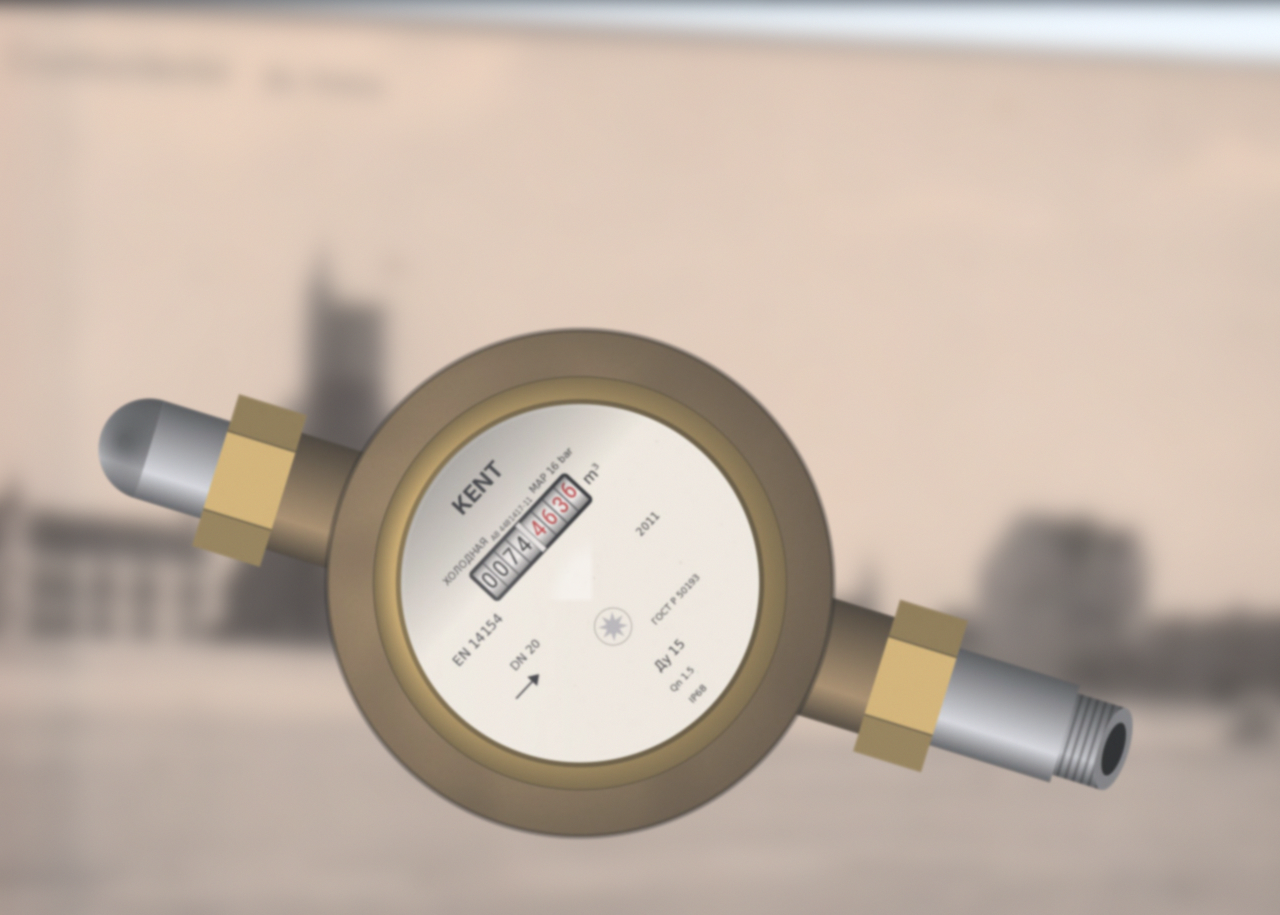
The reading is {"value": 74.4636, "unit": "m³"}
